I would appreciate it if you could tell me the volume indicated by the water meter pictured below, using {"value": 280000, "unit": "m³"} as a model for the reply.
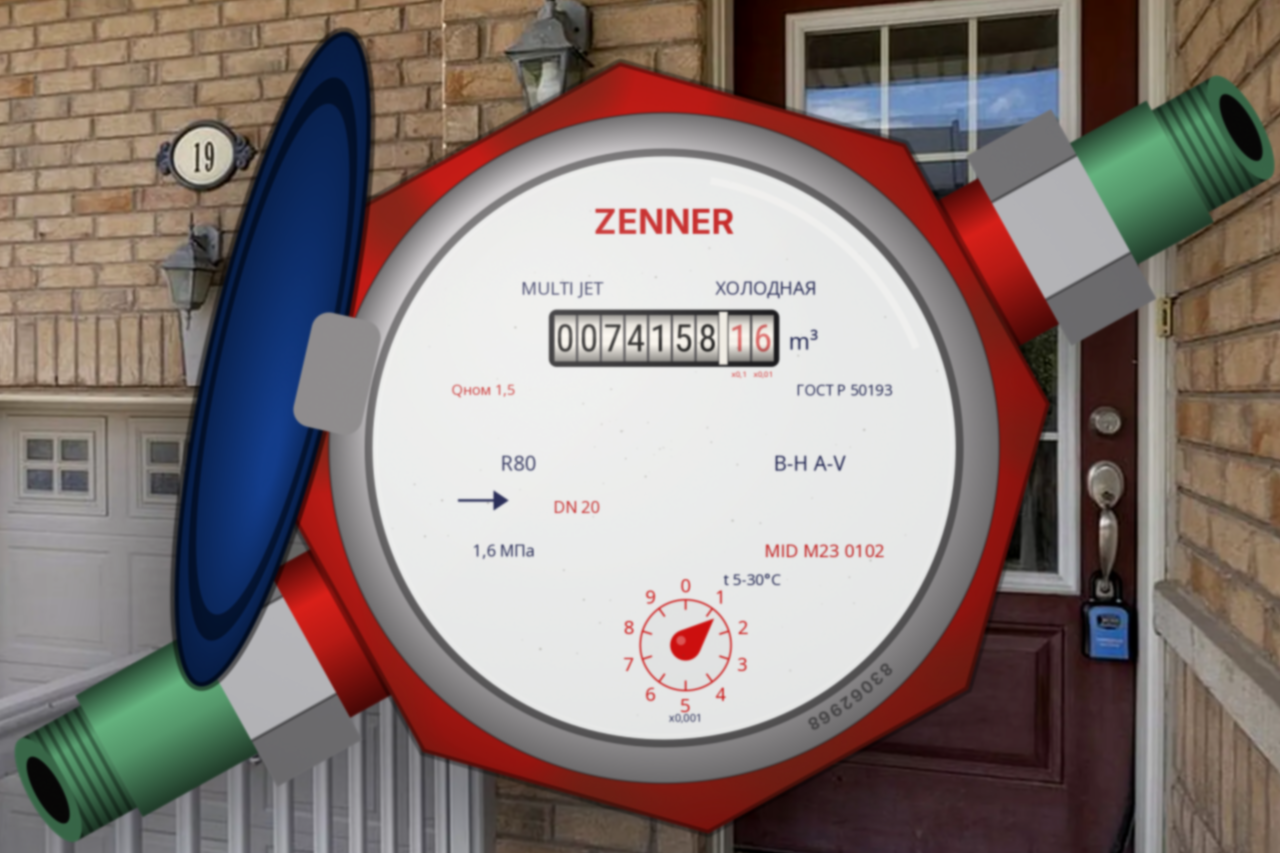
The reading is {"value": 74158.161, "unit": "m³"}
